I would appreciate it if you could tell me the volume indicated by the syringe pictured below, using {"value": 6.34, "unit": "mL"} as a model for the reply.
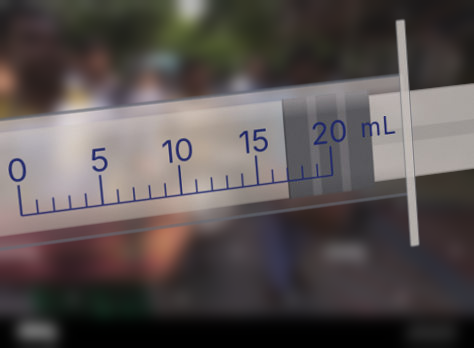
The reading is {"value": 17, "unit": "mL"}
